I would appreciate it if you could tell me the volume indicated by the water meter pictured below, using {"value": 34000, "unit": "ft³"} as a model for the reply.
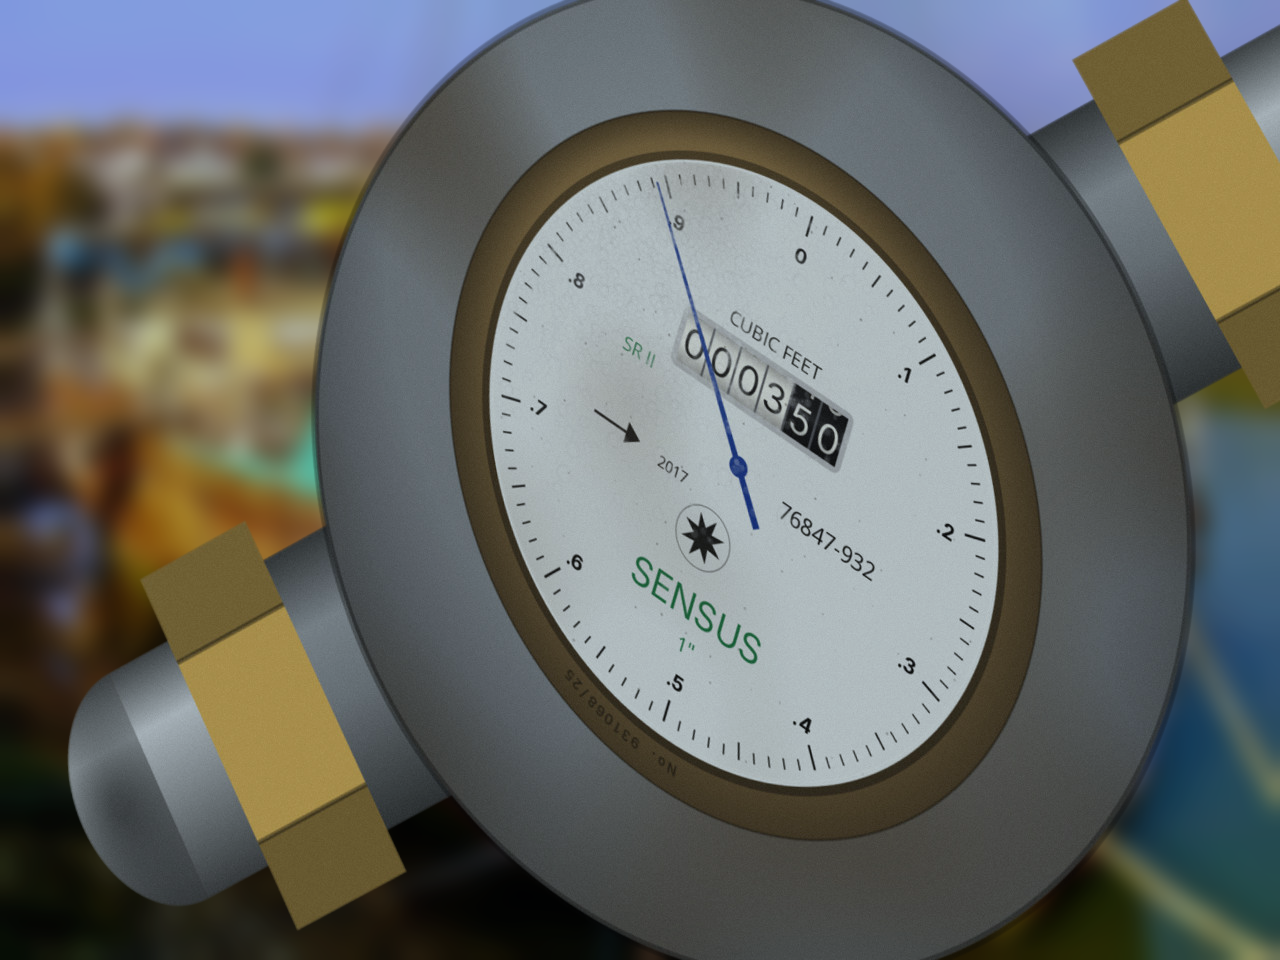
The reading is {"value": 349.89, "unit": "ft³"}
